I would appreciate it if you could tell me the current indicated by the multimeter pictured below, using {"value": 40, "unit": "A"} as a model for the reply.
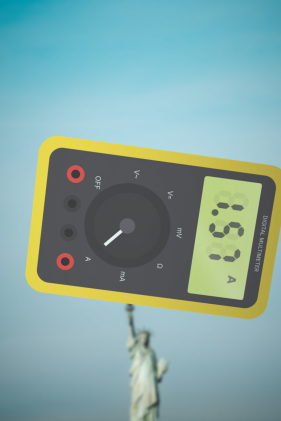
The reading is {"value": 1.57, "unit": "A"}
